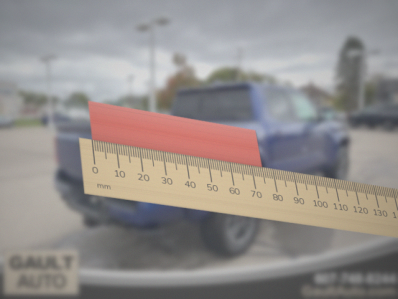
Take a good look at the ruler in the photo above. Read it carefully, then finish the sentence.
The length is 75 mm
